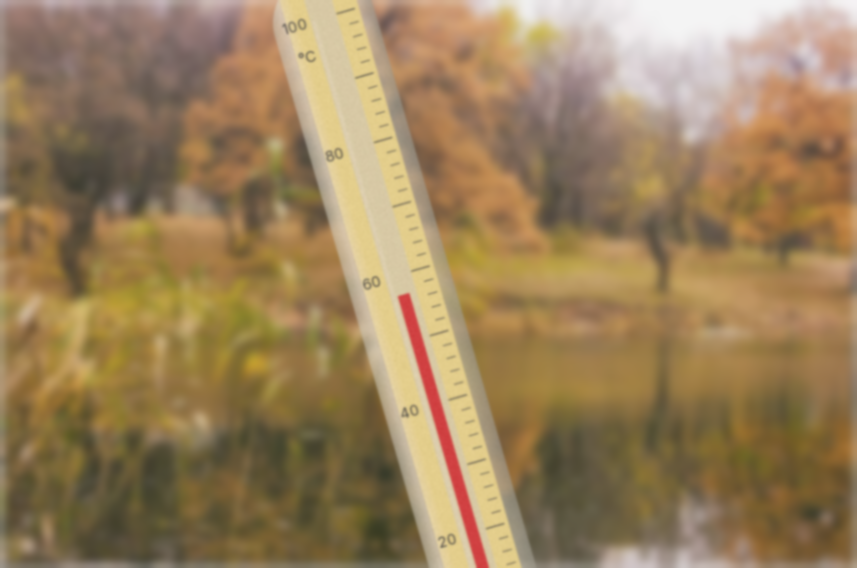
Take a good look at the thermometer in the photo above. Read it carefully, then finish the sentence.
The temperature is 57 °C
